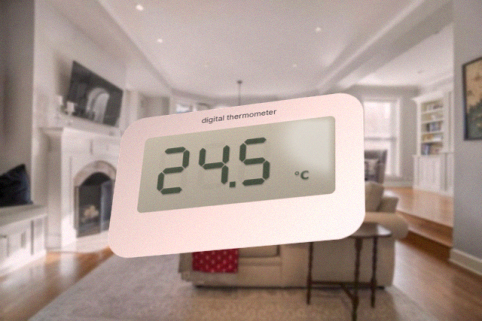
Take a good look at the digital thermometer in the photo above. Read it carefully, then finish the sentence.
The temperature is 24.5 °C
